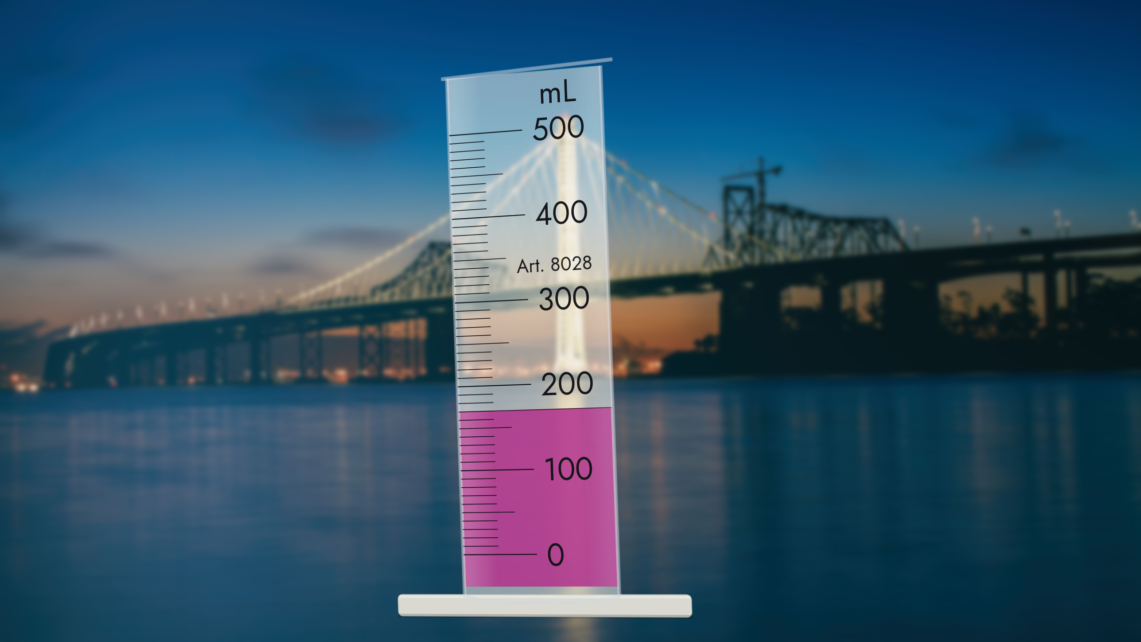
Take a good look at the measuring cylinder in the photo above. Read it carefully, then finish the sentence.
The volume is 170 mL
